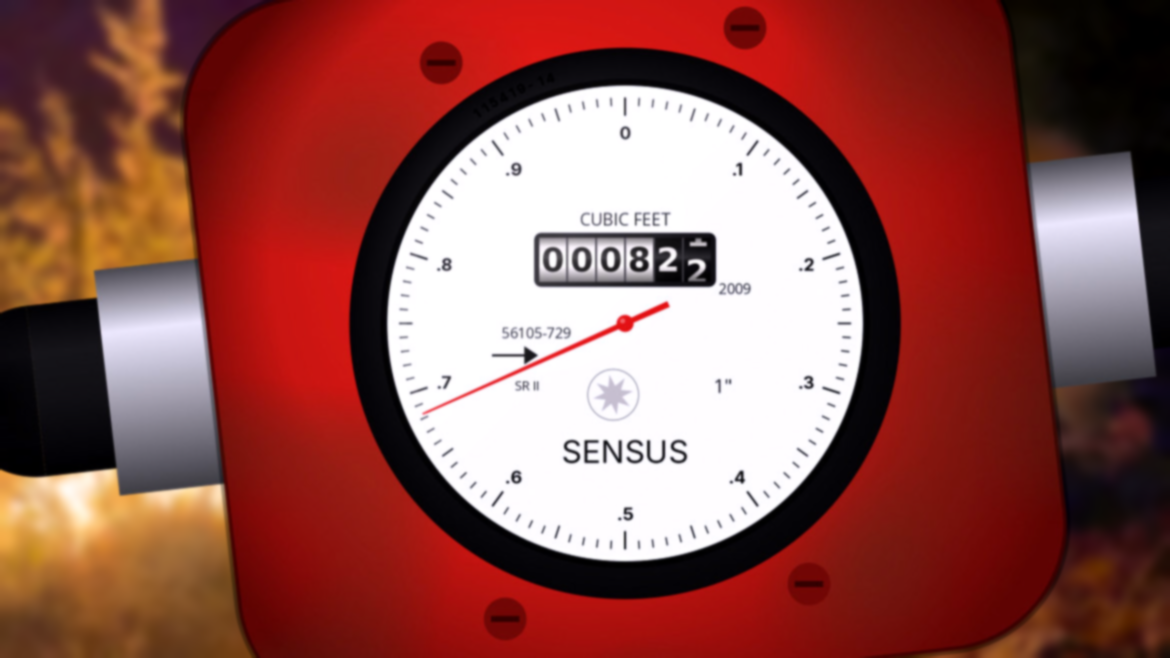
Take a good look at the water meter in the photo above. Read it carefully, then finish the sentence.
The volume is 821.68 ft³
